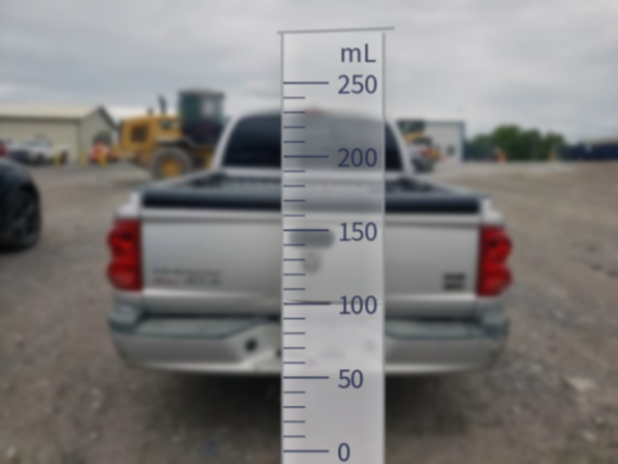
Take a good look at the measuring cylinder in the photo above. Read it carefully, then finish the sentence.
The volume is 100 mL
